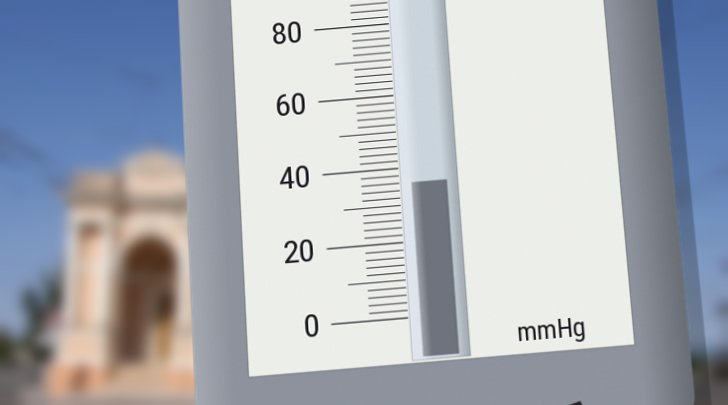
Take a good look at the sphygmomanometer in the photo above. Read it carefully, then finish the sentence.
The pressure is 36 mmHg
